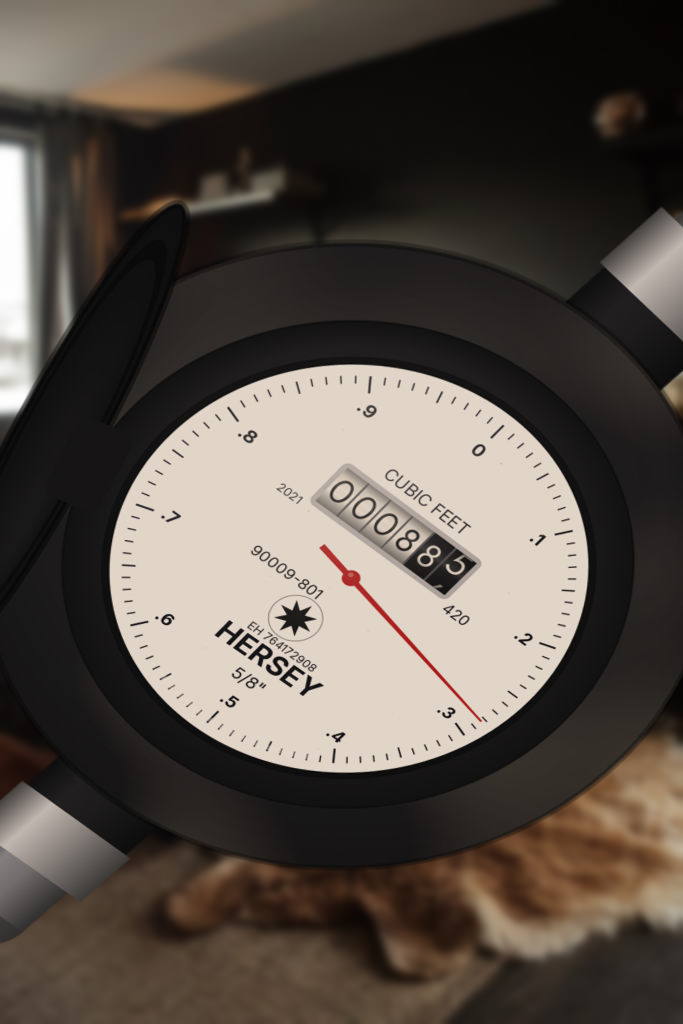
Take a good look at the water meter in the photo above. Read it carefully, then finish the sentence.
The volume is 885.28 ft³
